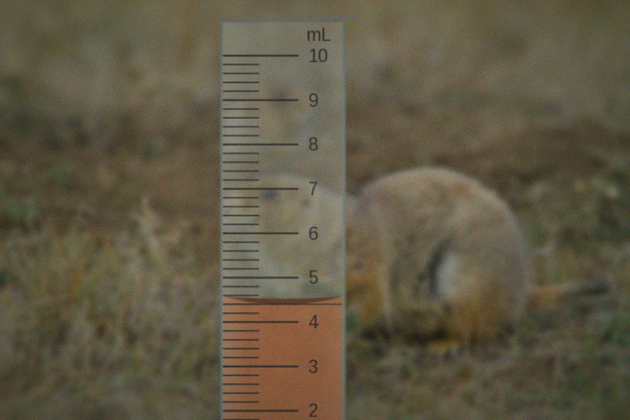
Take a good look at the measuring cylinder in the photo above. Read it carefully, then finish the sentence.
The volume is 4.4 mL
